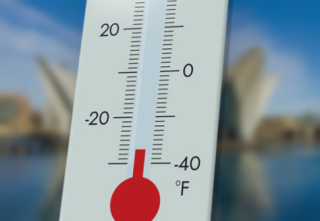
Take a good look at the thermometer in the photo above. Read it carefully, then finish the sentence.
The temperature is -34 °F
